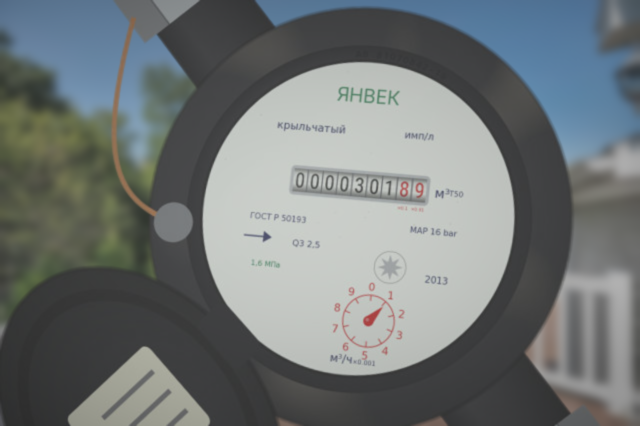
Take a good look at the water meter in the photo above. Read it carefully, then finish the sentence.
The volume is 301.891 m³
